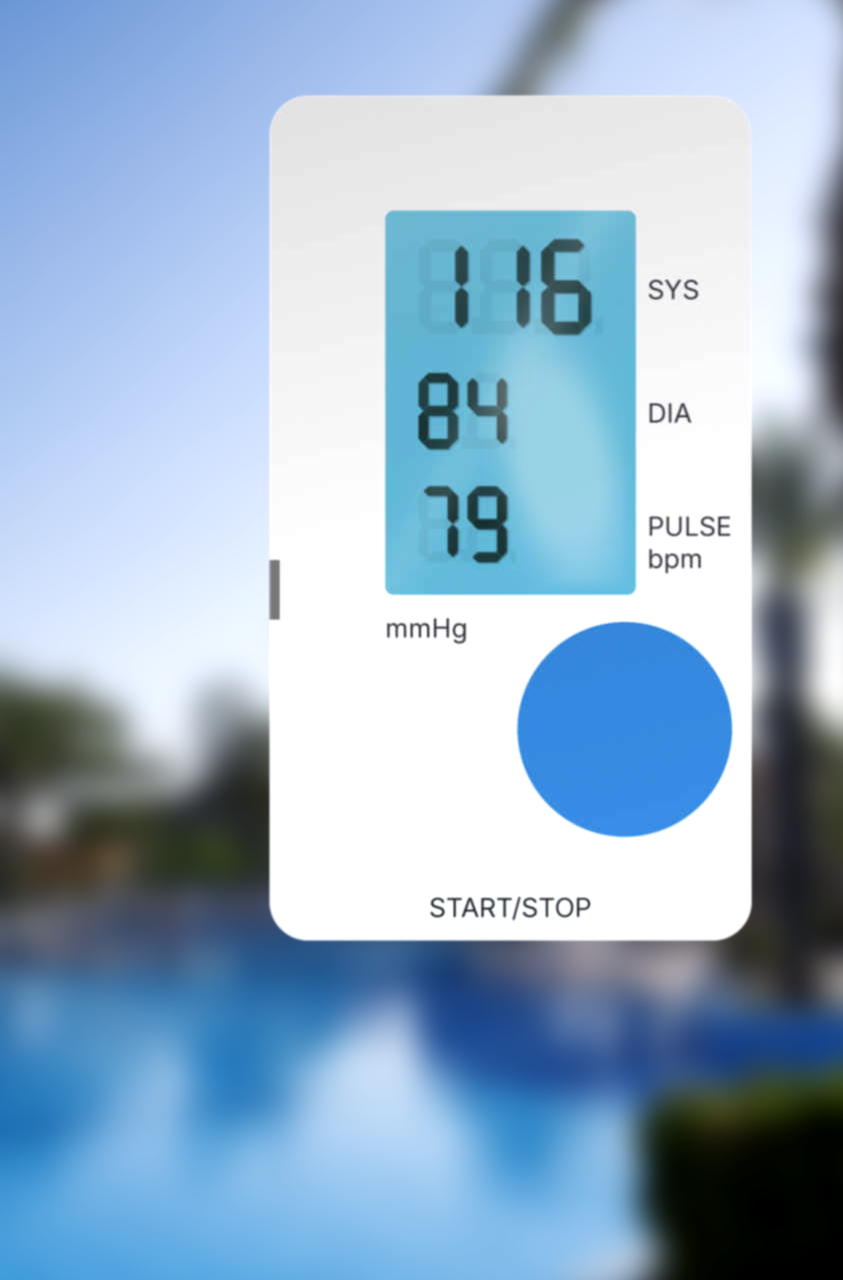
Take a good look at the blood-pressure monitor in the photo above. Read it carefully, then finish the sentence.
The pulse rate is 79 bpm
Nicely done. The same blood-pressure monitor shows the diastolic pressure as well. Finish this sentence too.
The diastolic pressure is 84 mmHg
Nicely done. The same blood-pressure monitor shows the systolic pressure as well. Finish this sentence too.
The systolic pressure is 116 mmHg
